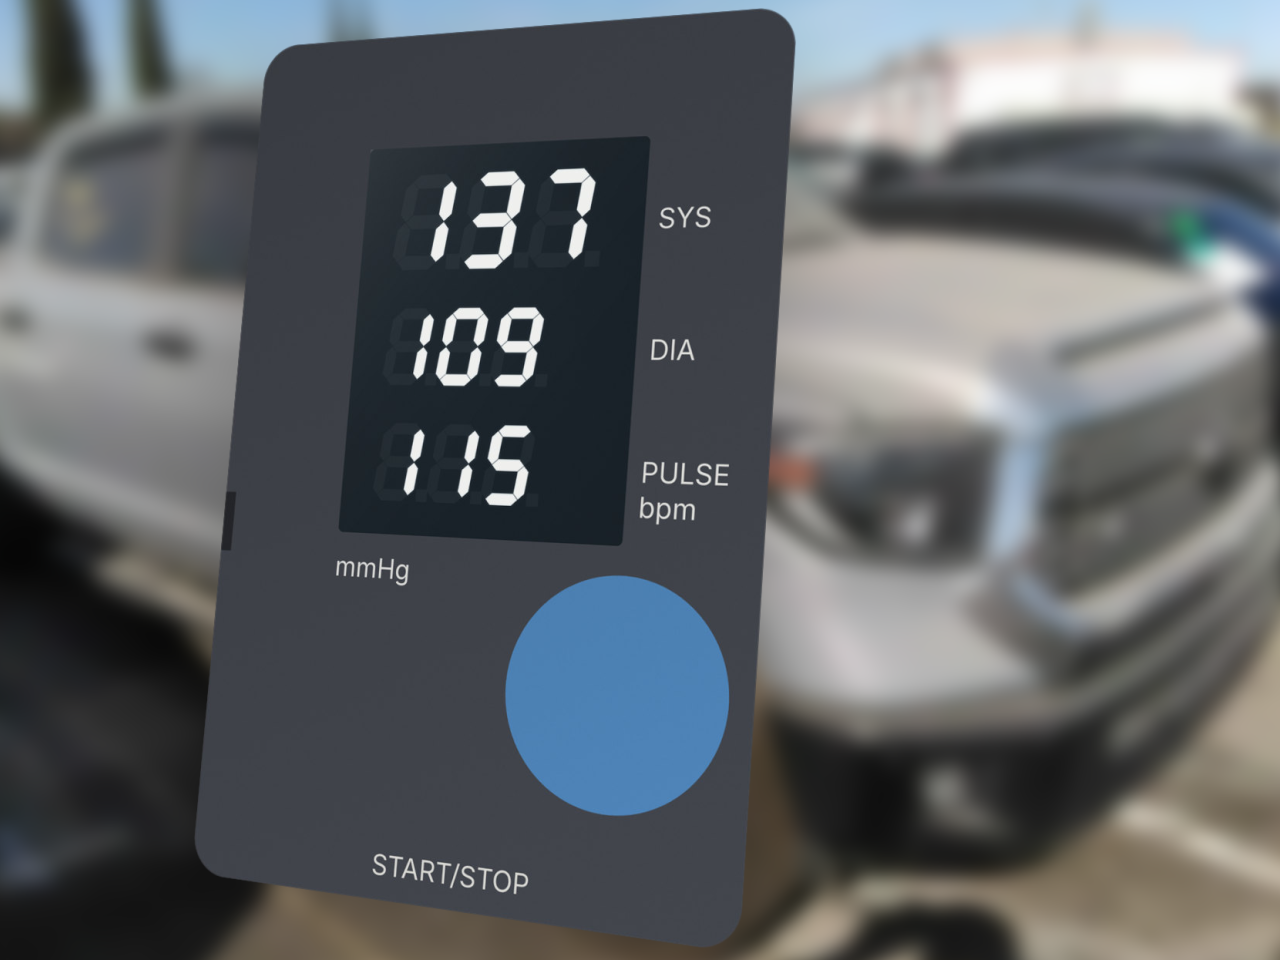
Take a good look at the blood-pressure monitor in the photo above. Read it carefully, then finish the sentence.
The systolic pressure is 137 mmHg
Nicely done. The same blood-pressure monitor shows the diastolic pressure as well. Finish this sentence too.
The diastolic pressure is 109 mmHg
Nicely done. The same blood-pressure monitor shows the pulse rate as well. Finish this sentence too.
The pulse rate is 115 bpm
